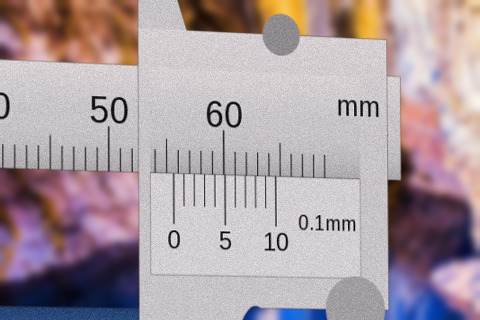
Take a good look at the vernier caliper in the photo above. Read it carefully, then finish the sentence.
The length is 55.6 mm
